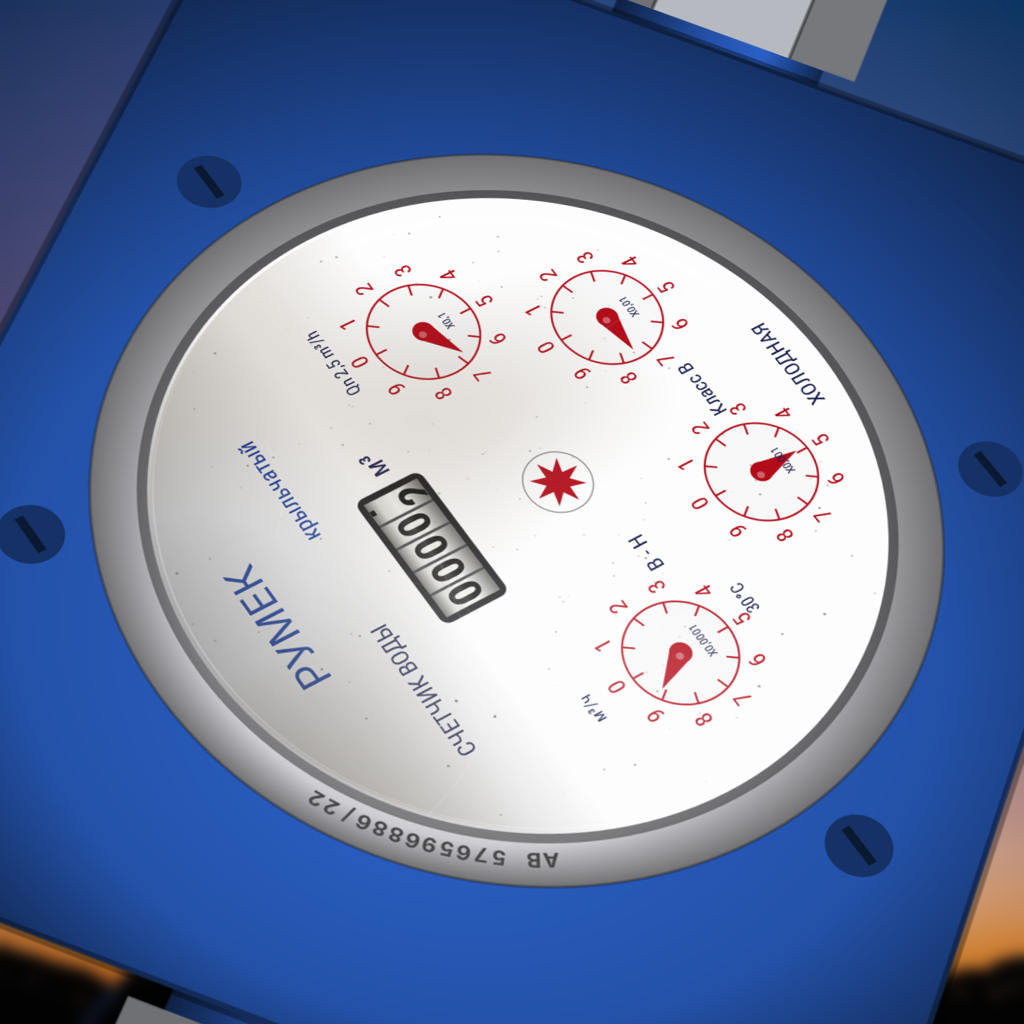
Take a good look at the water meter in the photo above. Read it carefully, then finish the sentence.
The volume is 1.6749 m³
